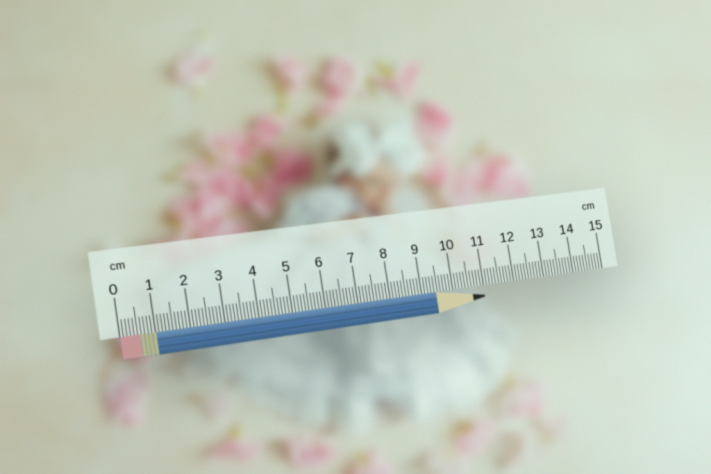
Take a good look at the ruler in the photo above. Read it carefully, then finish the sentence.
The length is 11 cm
